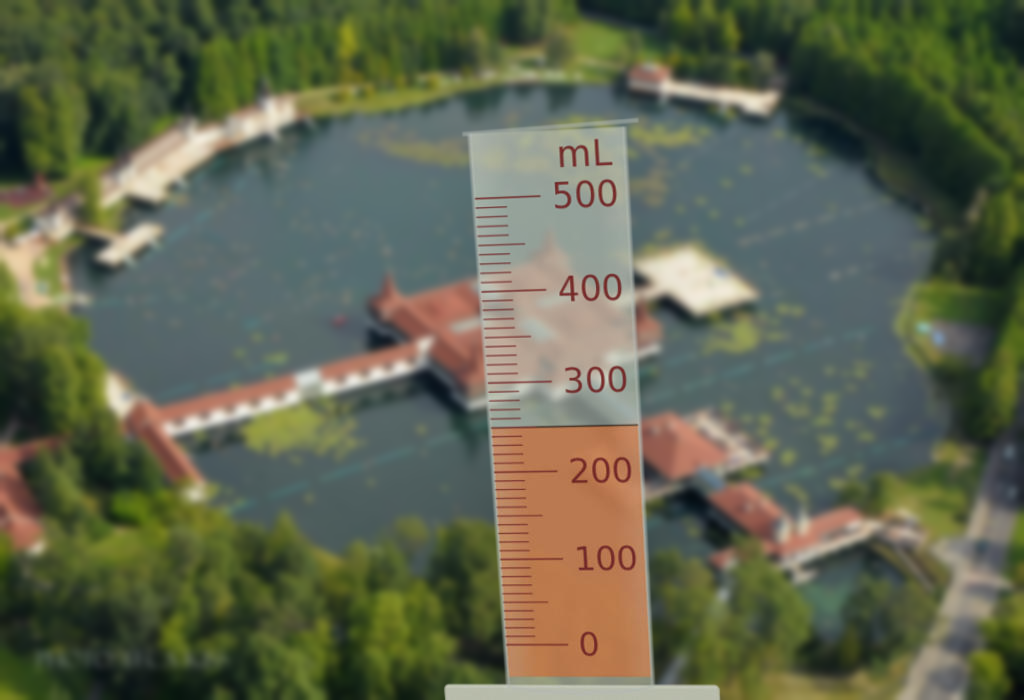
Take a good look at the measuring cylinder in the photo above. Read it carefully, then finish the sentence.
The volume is 250 mL
